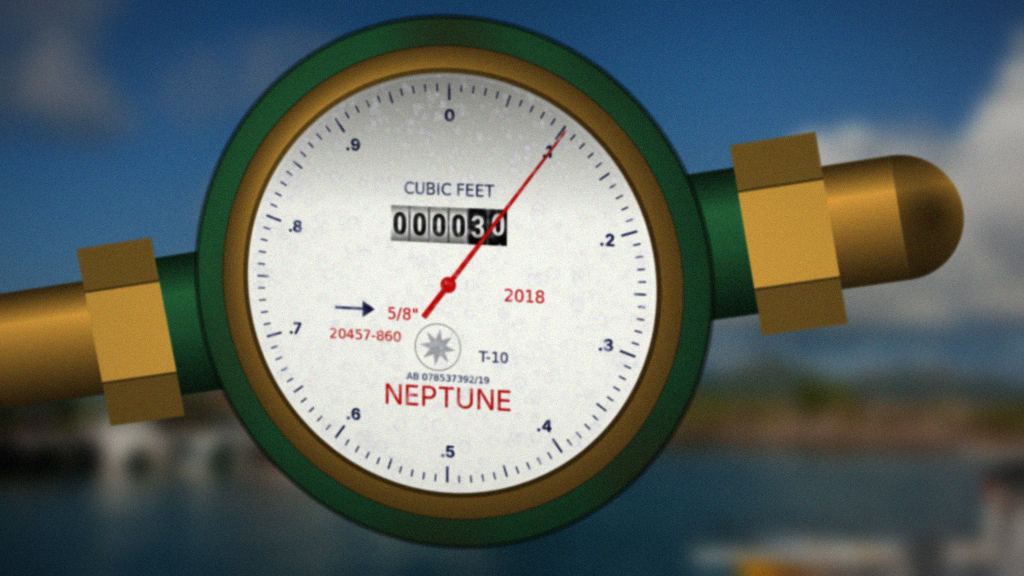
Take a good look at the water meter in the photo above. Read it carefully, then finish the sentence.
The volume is 30.10 ft³
